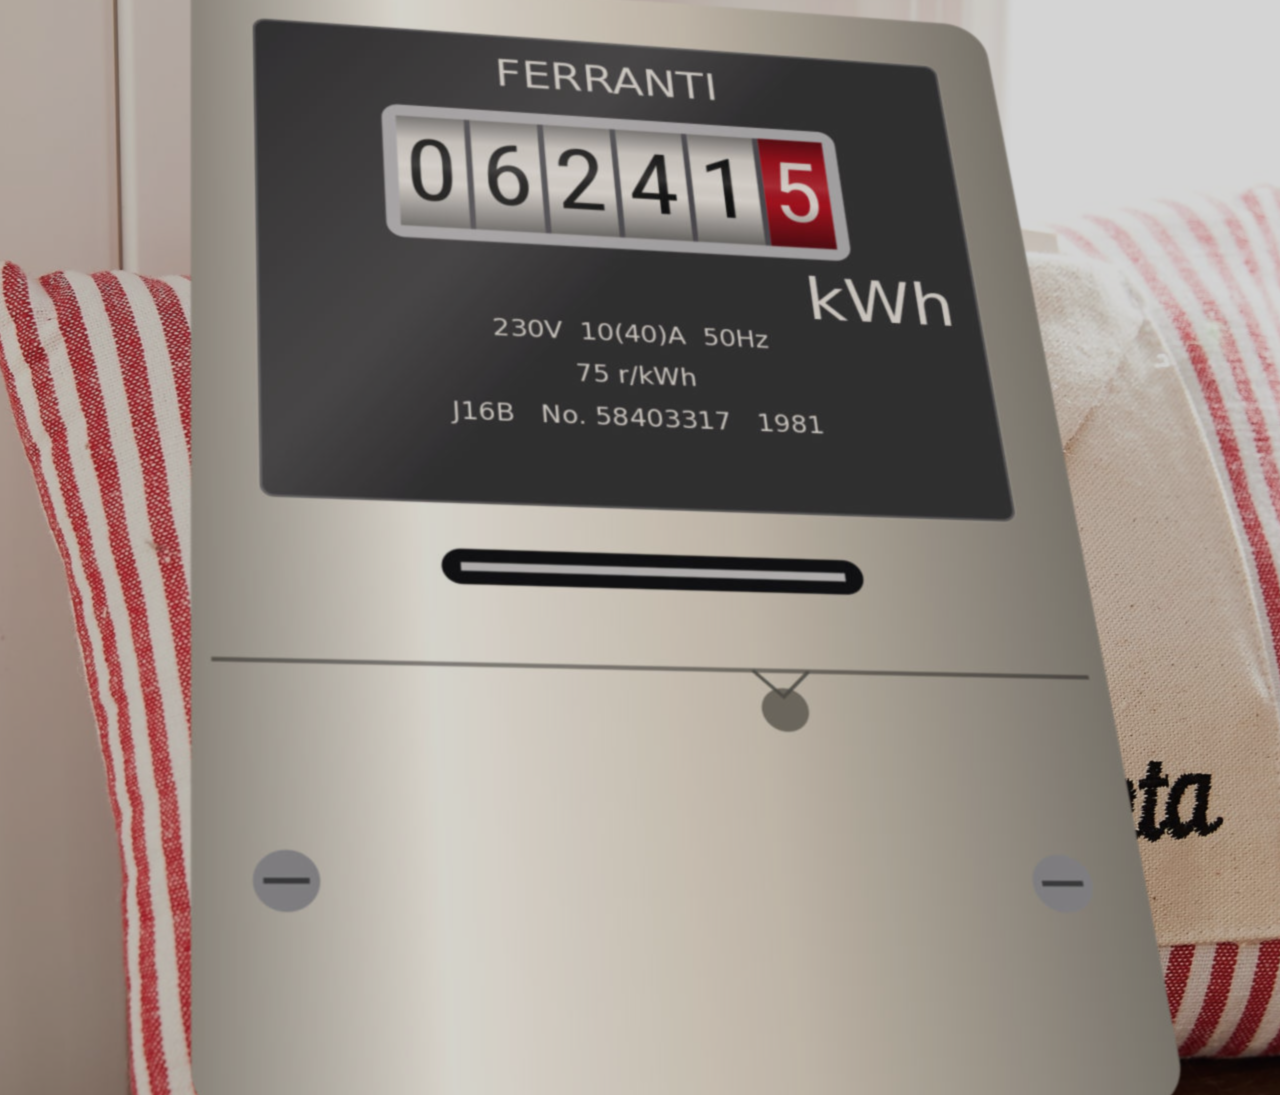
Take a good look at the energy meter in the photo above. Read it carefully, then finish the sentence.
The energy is 6241.5 kWh
